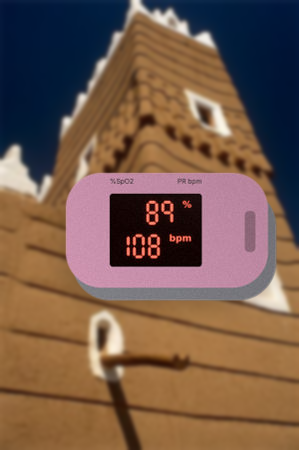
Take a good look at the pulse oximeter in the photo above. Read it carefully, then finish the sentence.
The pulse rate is 108 bpm
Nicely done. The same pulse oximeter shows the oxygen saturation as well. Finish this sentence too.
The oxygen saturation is 89 %
